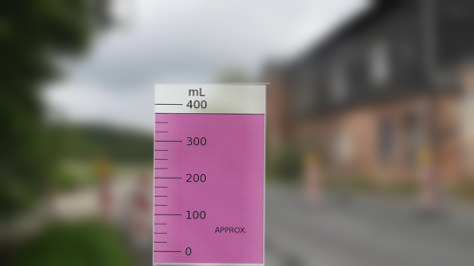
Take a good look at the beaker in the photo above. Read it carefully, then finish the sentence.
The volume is 375 mL
